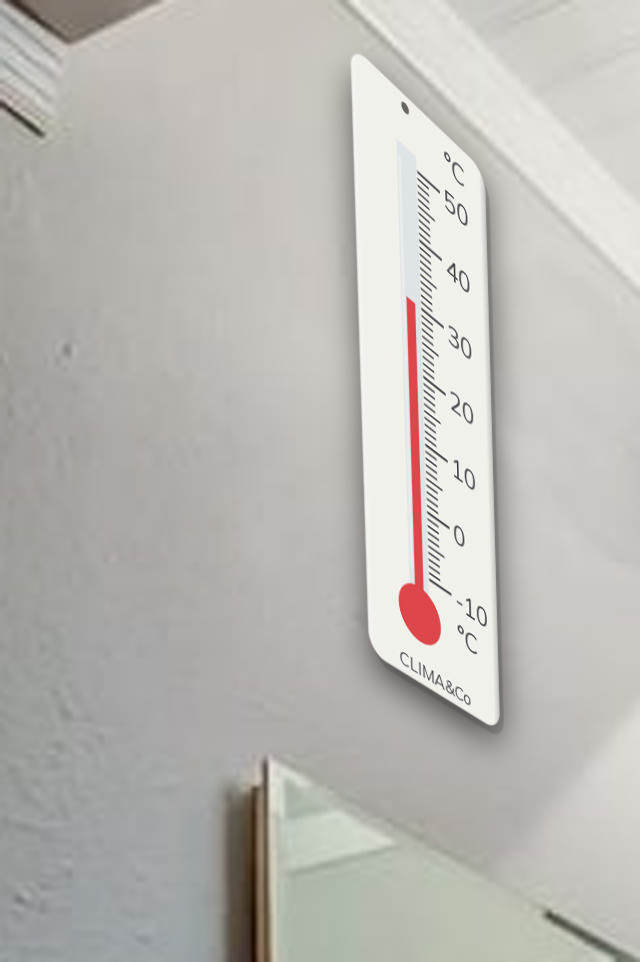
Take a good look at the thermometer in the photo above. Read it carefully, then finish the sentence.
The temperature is 30 °C
